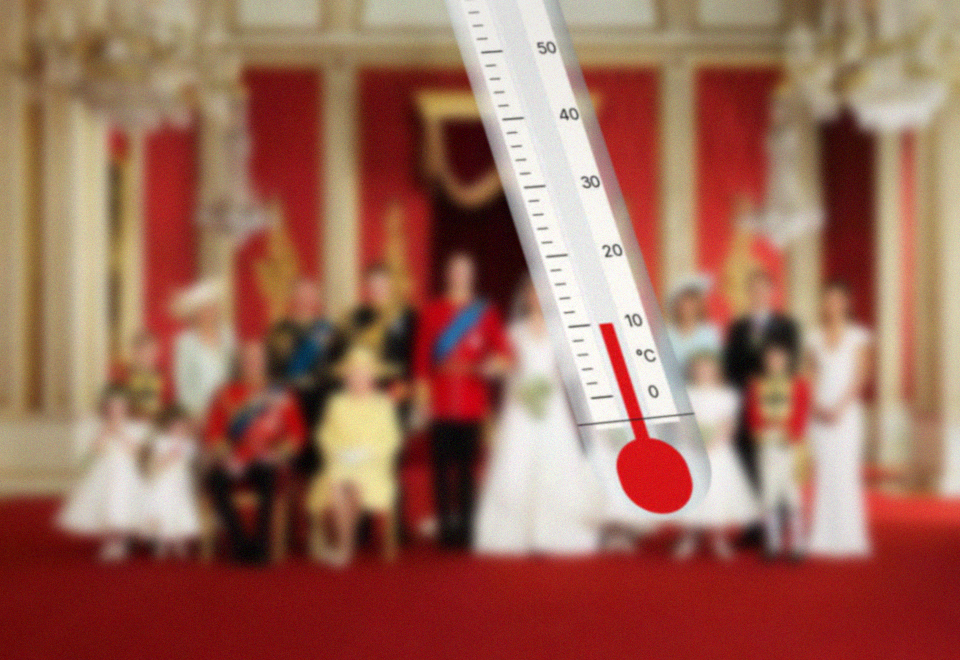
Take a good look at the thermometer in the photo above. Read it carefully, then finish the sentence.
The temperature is 10 °C
